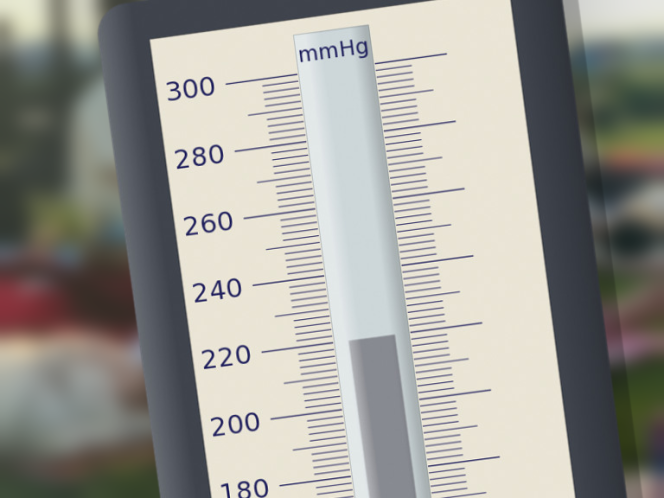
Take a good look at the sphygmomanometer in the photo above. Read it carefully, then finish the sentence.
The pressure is 220 mmHg
